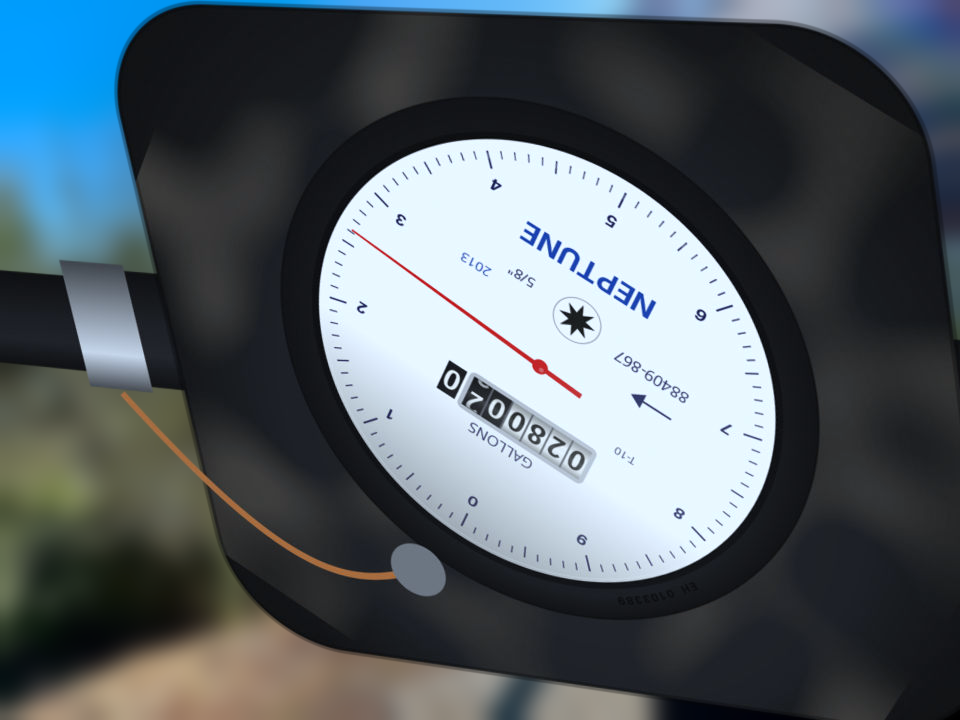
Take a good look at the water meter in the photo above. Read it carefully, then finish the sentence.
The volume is 280022.6 gal
